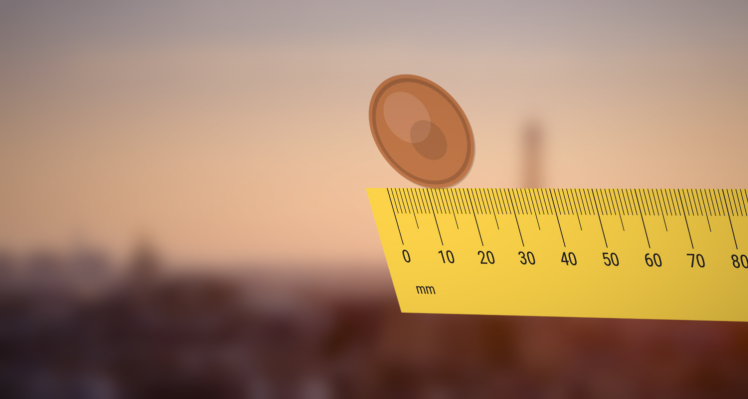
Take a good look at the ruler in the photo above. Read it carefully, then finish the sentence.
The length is 25 mm
